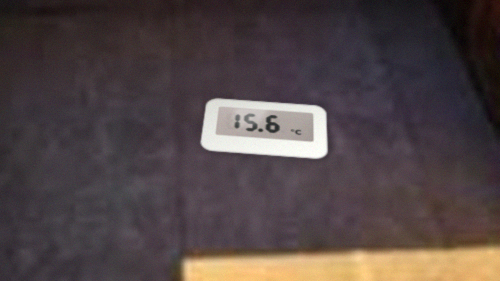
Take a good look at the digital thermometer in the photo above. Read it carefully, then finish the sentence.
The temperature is 15.6 °C
